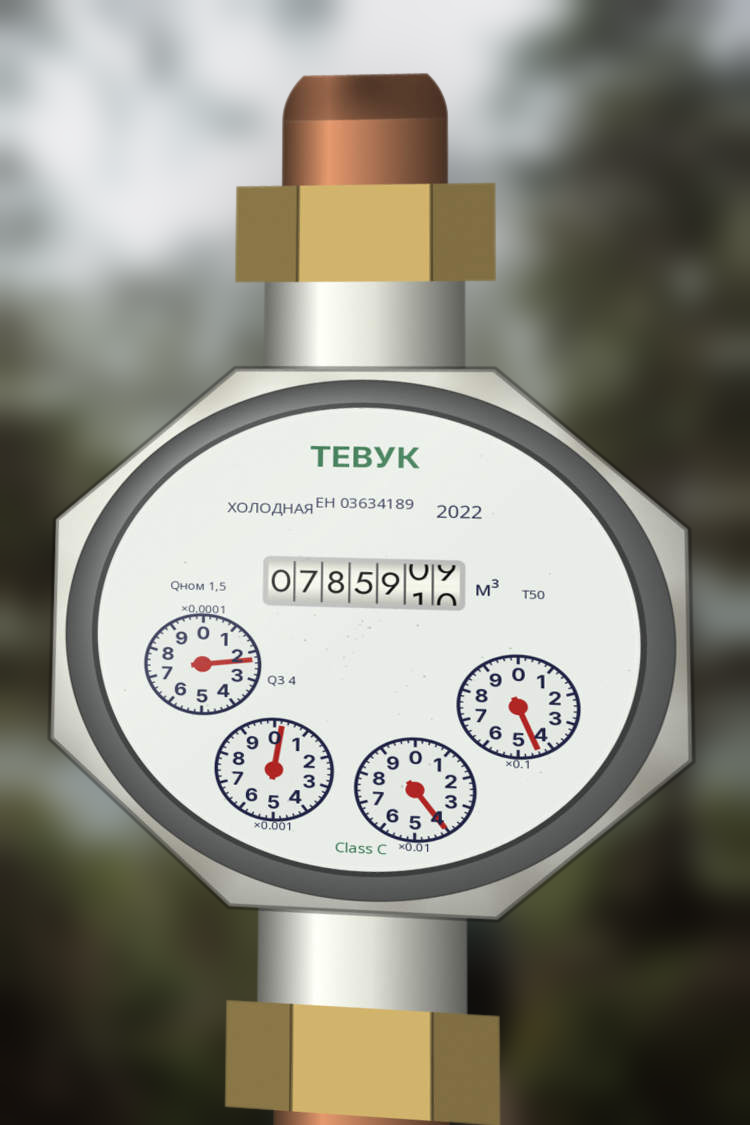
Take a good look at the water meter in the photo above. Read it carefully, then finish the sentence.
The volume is 785909.4402 m³
